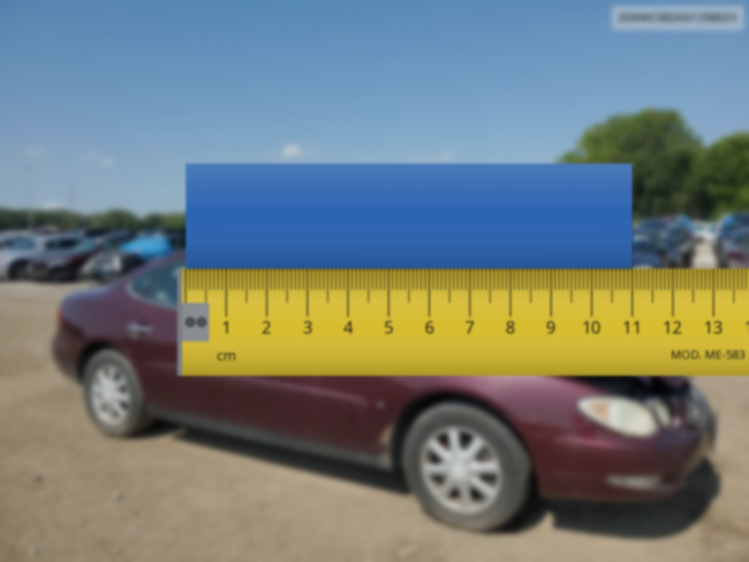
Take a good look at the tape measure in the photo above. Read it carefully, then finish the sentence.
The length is 11 cm
